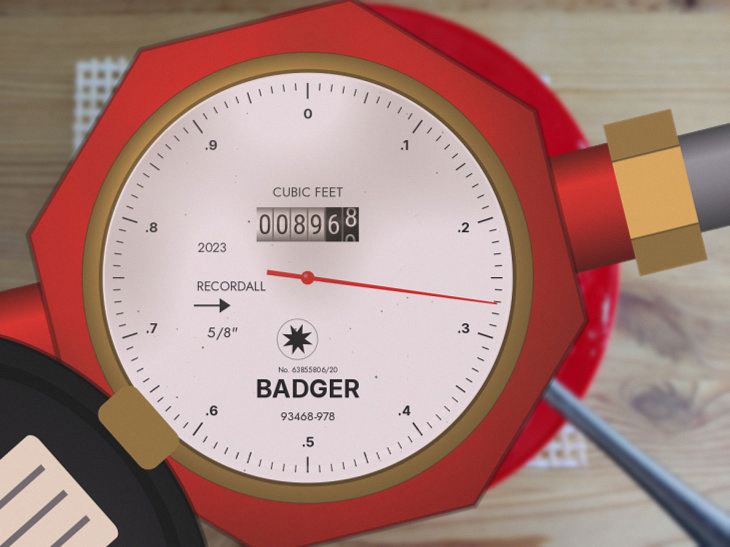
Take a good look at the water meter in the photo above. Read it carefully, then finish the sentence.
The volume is 8968.27 ft³
